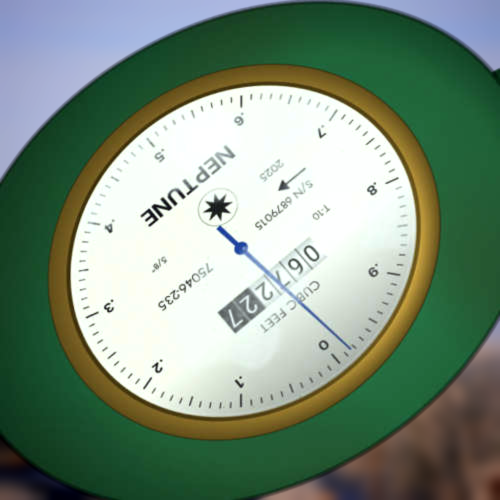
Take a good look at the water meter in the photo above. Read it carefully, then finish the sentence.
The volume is 67226.98 ft³
